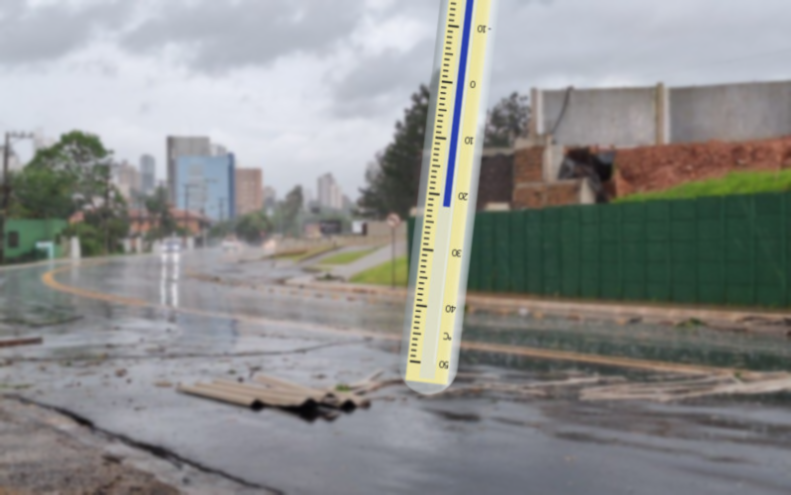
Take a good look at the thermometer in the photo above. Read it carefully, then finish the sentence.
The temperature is 22 °C
